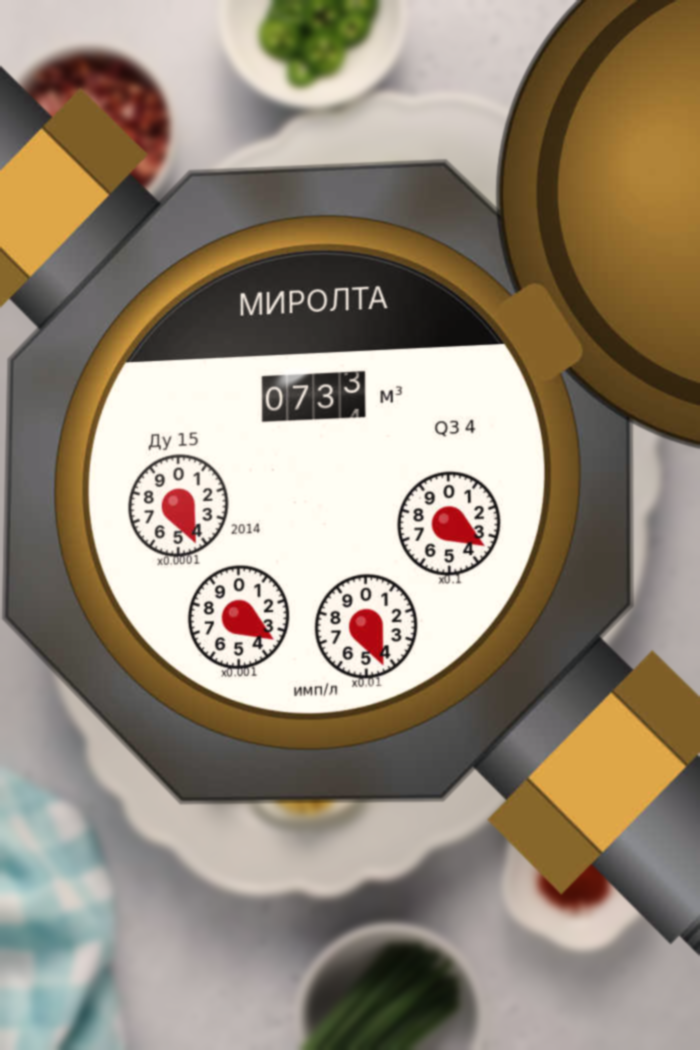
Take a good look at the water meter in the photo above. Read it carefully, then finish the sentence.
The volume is 733.3434 m³
